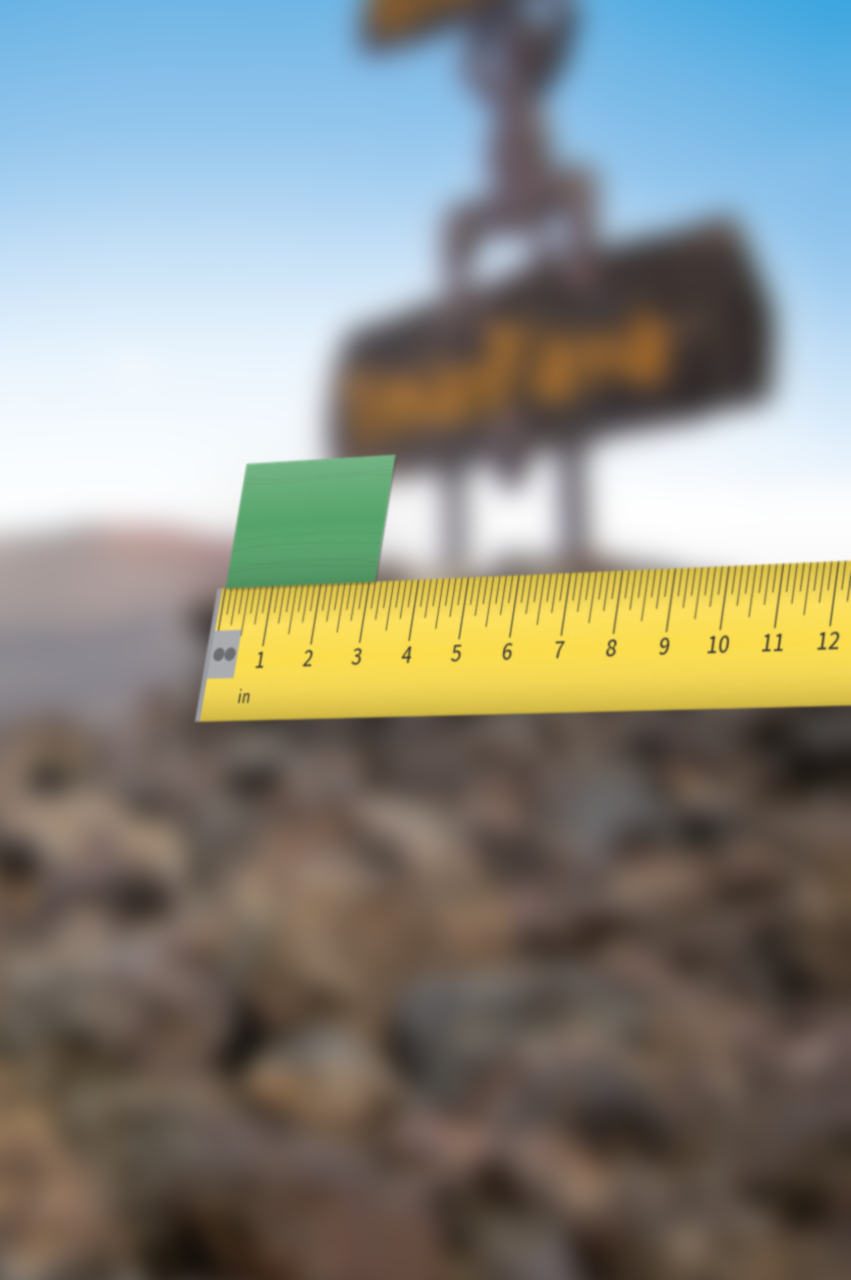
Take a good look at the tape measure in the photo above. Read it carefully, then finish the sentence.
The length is 3.125 in
